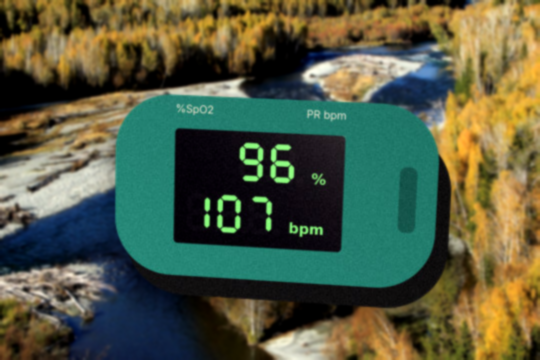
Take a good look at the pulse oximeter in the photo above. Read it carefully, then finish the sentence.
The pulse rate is 107 bpm
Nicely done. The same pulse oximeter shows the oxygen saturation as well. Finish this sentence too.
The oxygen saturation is 96 %
